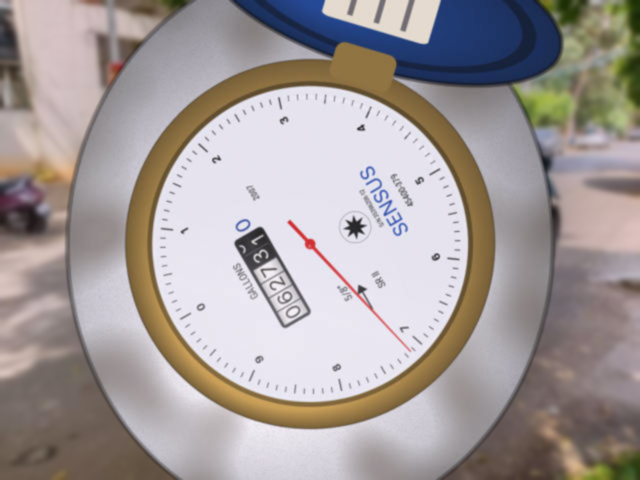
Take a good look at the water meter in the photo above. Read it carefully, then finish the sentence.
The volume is 627307.1 gal
